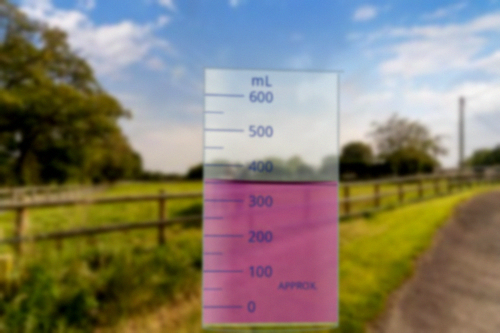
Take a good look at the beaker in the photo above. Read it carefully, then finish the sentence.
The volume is 350 mL
